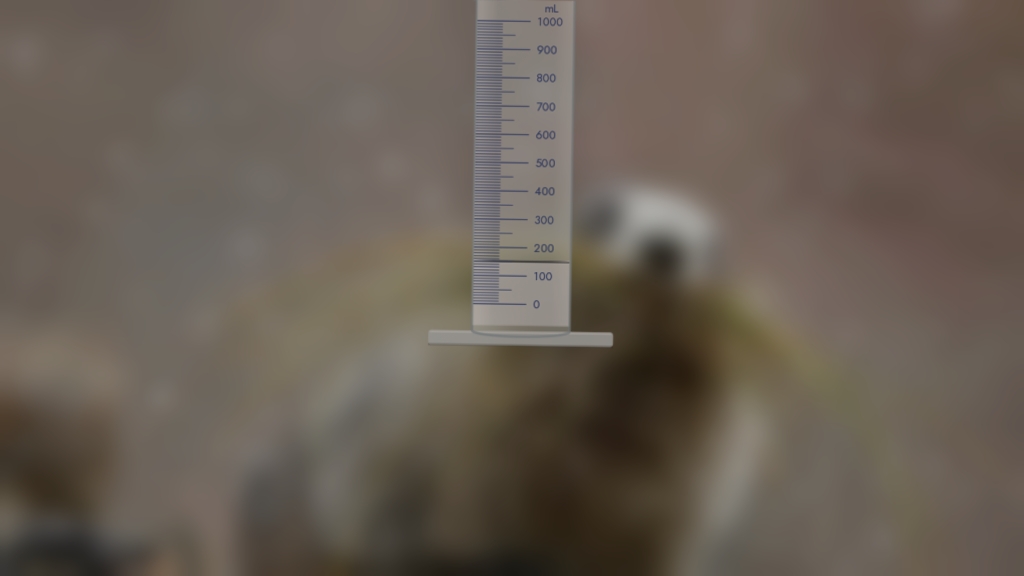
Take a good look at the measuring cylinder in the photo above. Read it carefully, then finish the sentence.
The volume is 150 mL
